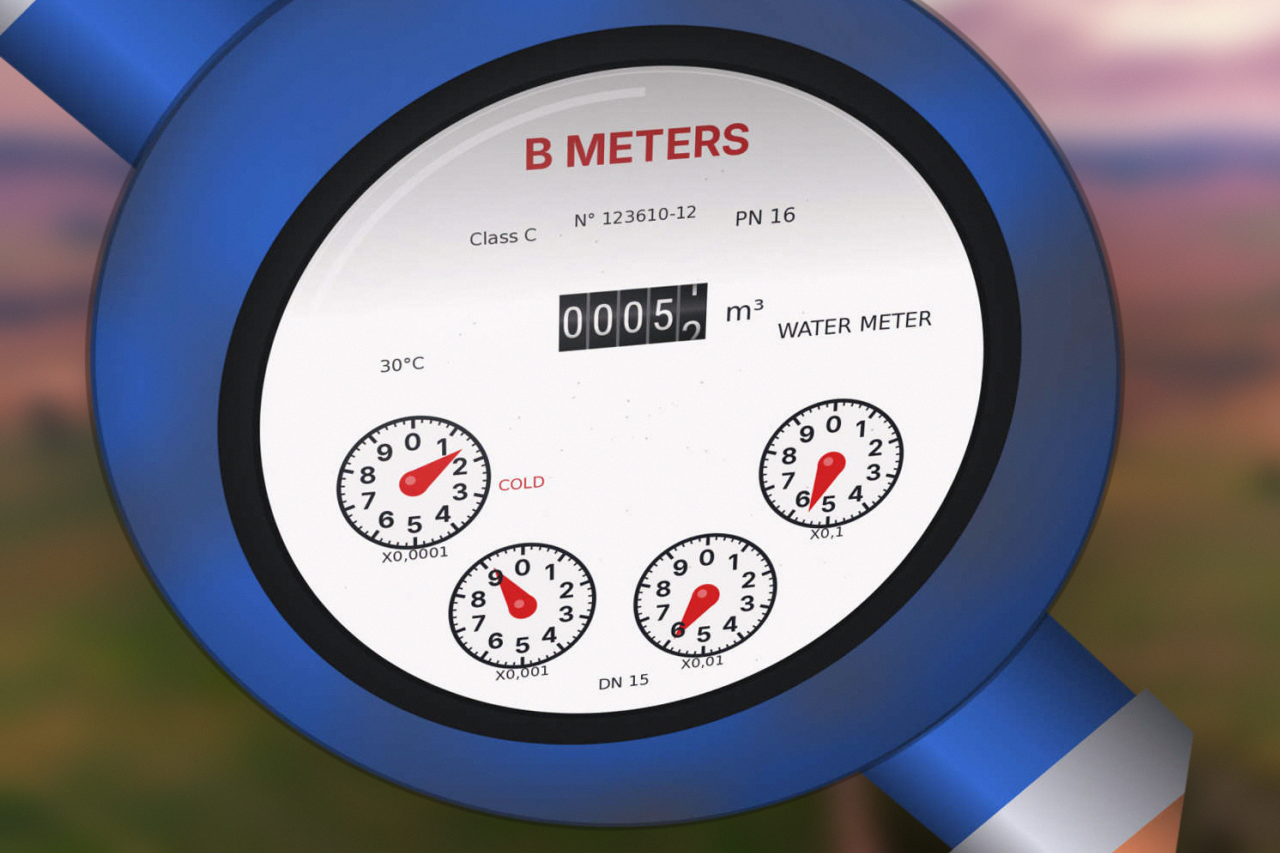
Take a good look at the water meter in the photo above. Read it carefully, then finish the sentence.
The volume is 51.5591 m³
